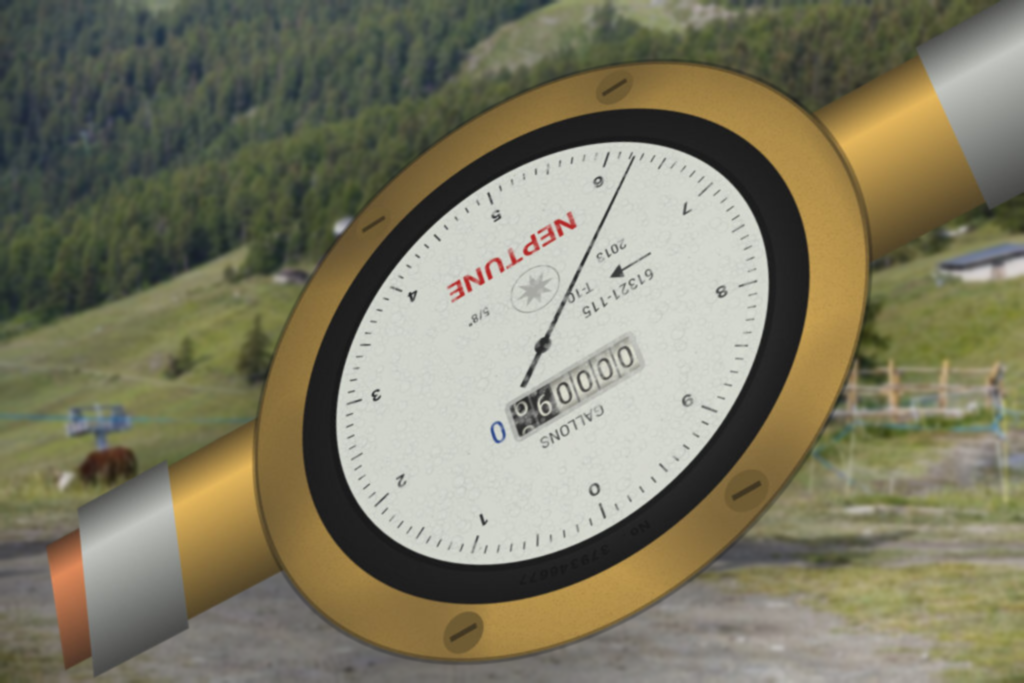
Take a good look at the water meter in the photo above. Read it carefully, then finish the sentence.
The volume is 986.2 gal
